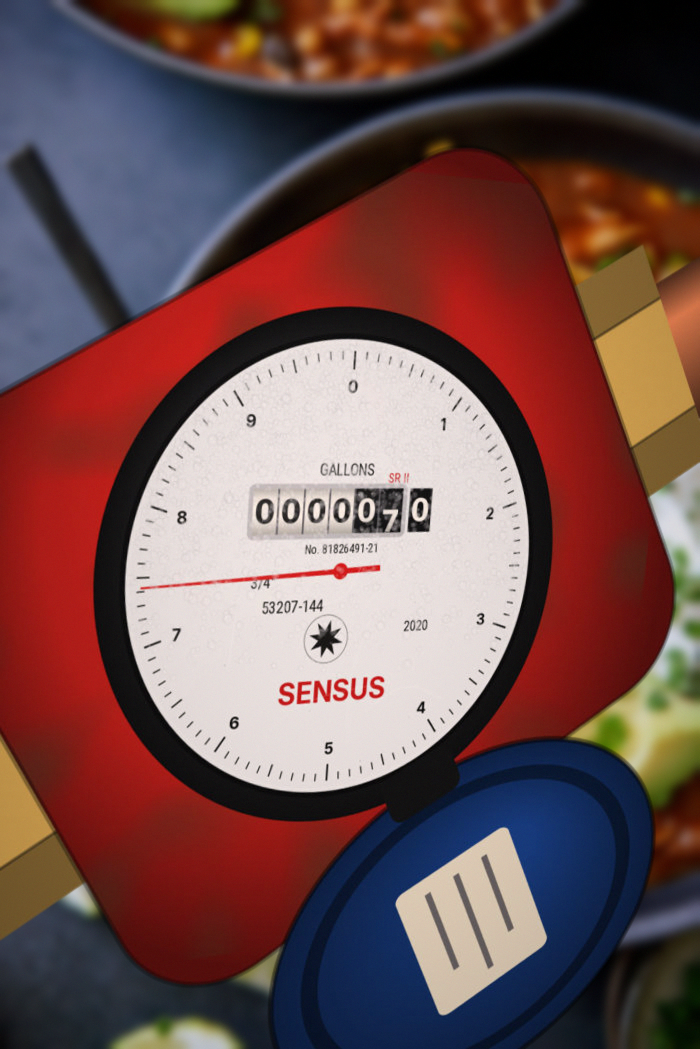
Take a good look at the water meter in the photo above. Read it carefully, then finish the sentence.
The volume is 67.4 gal
